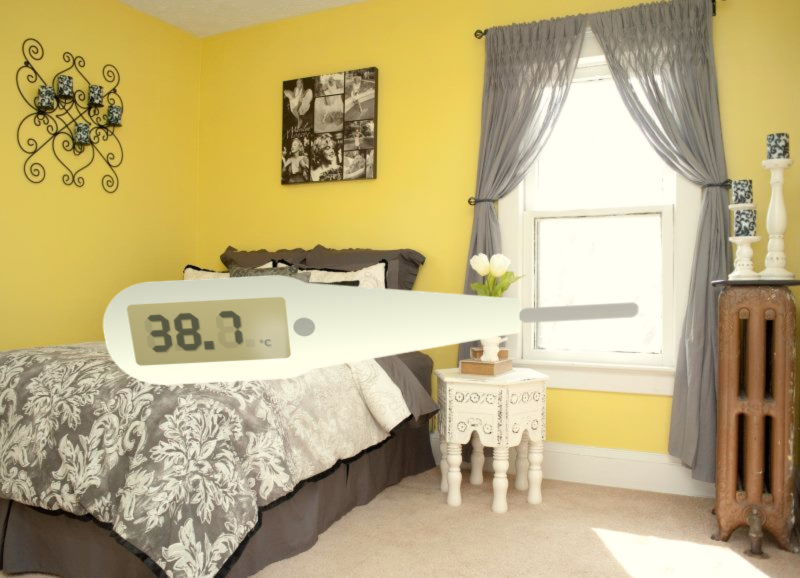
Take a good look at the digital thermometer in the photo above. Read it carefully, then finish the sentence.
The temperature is 38.7 °C
